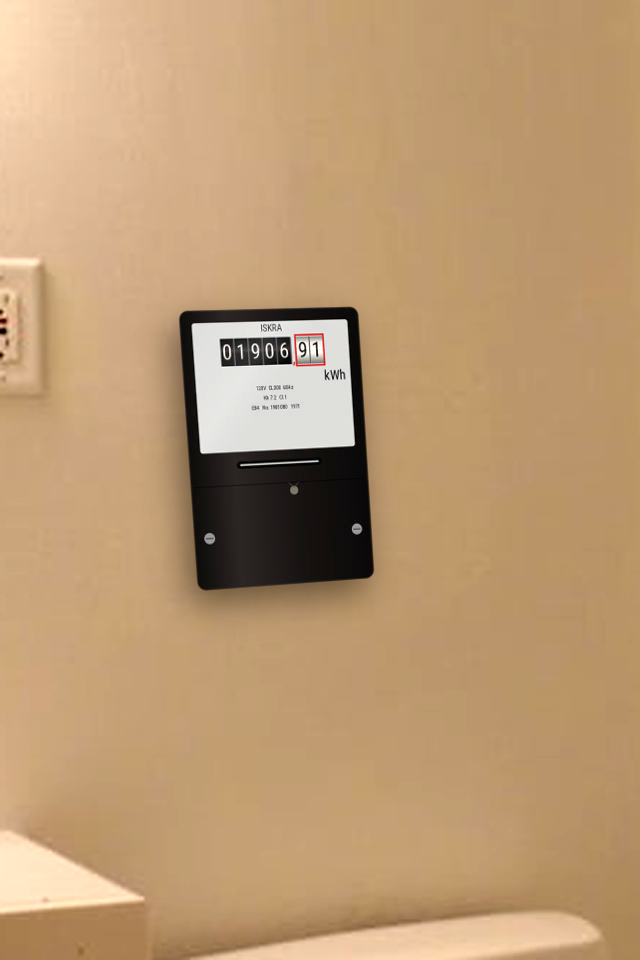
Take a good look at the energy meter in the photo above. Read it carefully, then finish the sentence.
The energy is 1906.91 kWh
